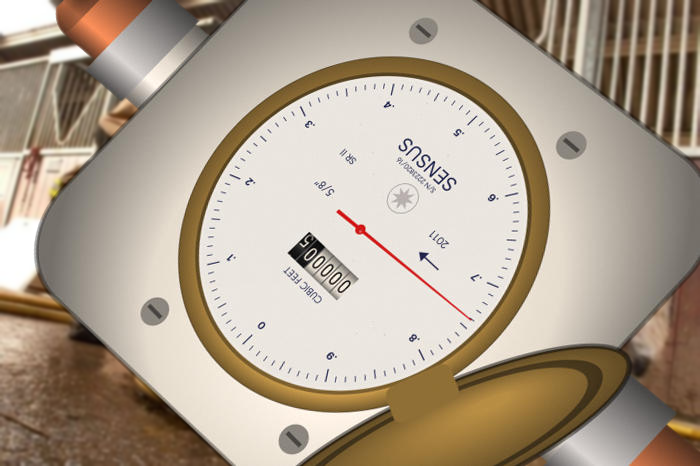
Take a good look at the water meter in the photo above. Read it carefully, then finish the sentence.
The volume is 4.74 ft³
